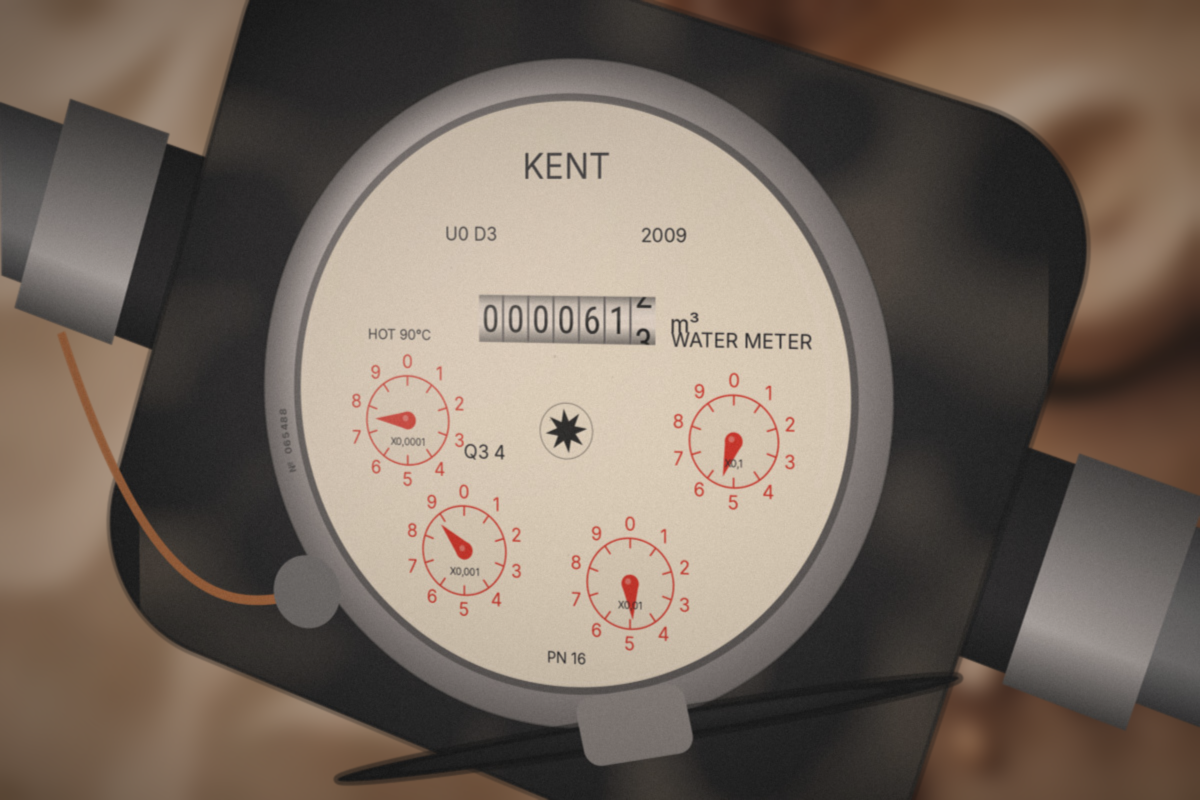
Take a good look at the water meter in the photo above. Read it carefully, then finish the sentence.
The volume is 612.5487 m³
